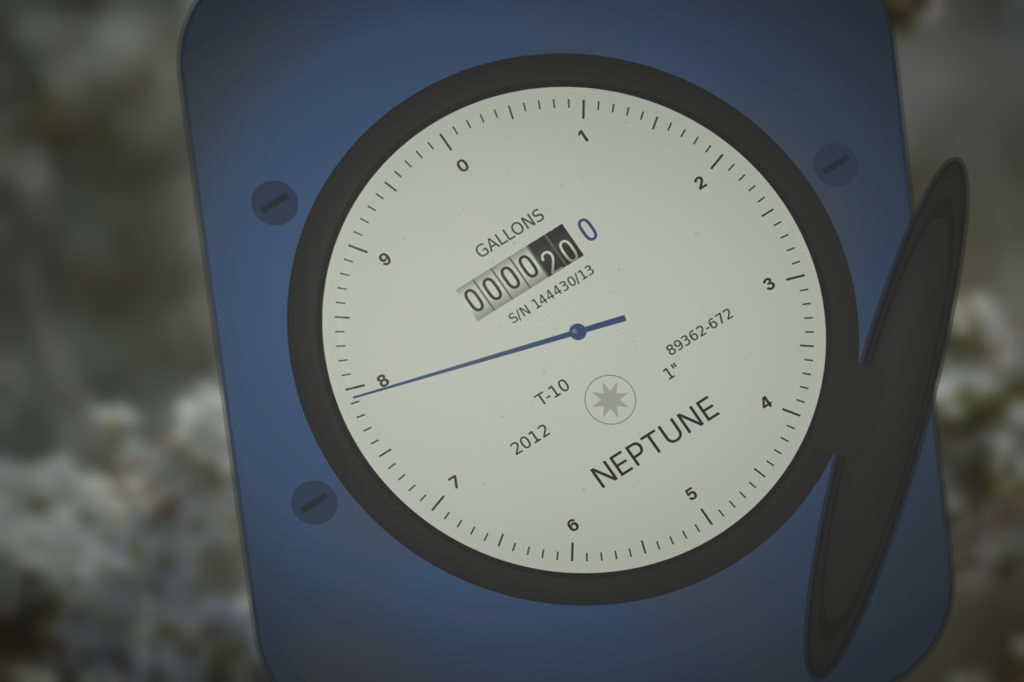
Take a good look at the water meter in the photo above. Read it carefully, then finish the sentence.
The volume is 197.9 gal
